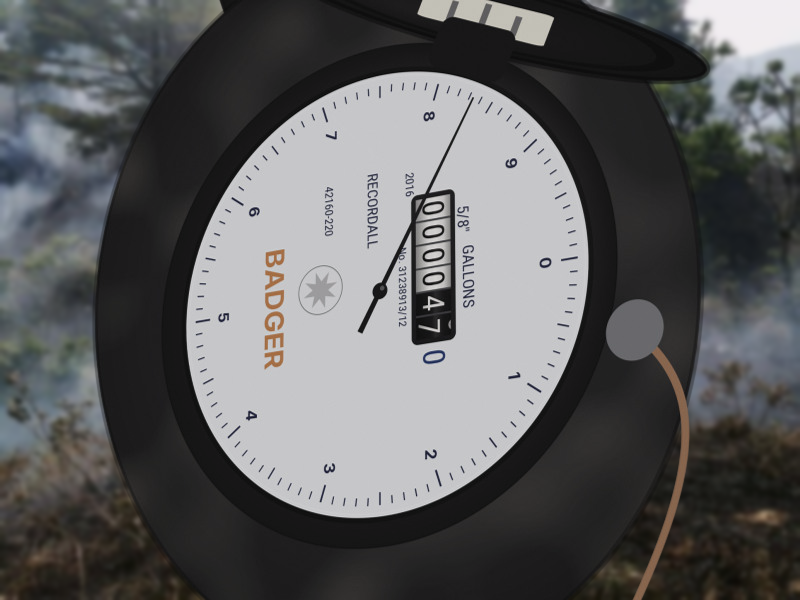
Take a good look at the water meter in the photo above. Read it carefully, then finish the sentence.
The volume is 468.3 gal
